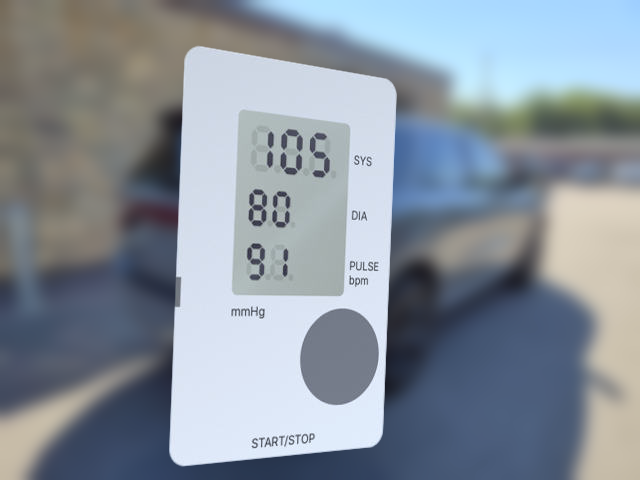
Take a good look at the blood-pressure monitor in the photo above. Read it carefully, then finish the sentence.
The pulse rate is 91 bpm
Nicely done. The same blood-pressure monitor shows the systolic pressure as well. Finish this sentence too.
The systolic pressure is 105 mmHg
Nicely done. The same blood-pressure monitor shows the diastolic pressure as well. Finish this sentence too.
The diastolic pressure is 80 mmHg
